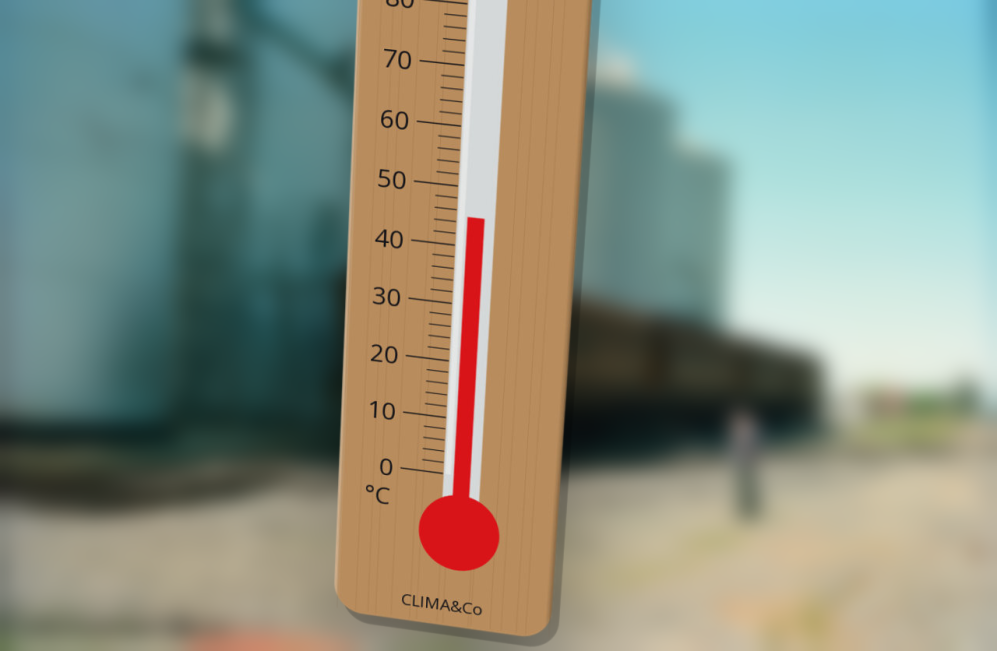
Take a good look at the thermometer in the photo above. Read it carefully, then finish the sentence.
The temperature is 45 °C
